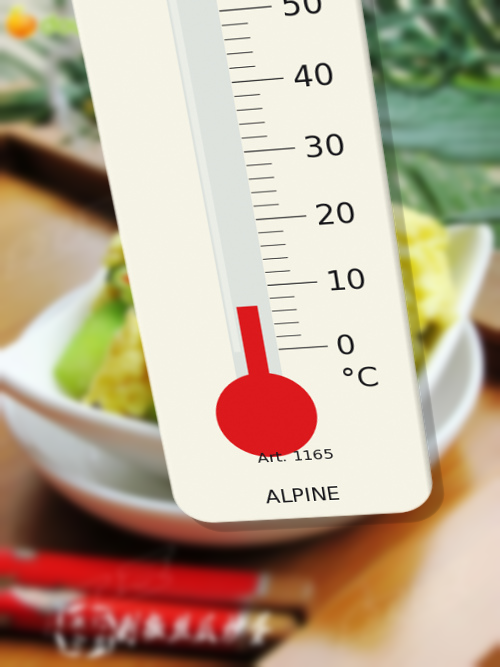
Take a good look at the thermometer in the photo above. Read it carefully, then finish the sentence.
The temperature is 7 °C
